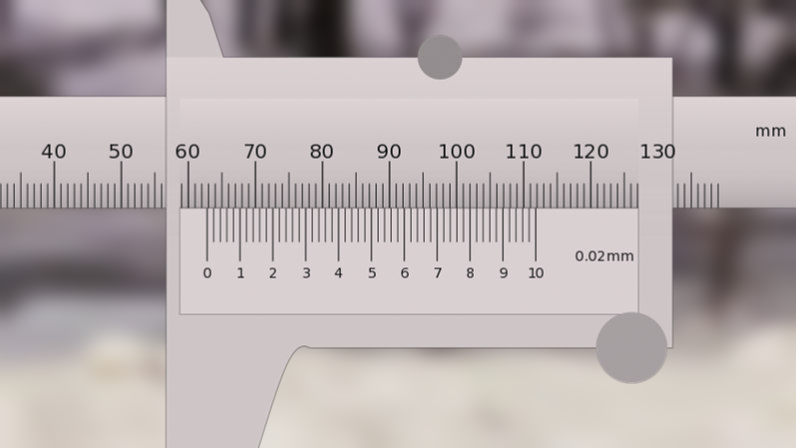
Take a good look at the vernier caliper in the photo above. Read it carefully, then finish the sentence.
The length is 62.8 mm
